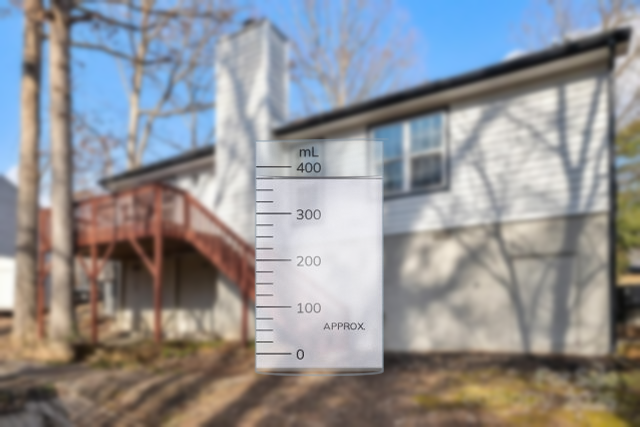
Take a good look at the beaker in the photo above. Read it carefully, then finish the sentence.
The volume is 375 mL
